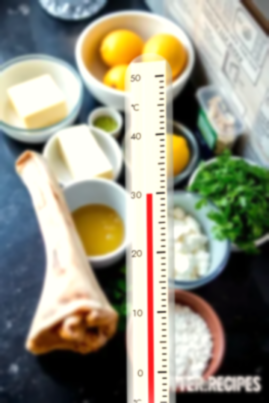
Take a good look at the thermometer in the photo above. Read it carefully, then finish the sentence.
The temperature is 30 °C
